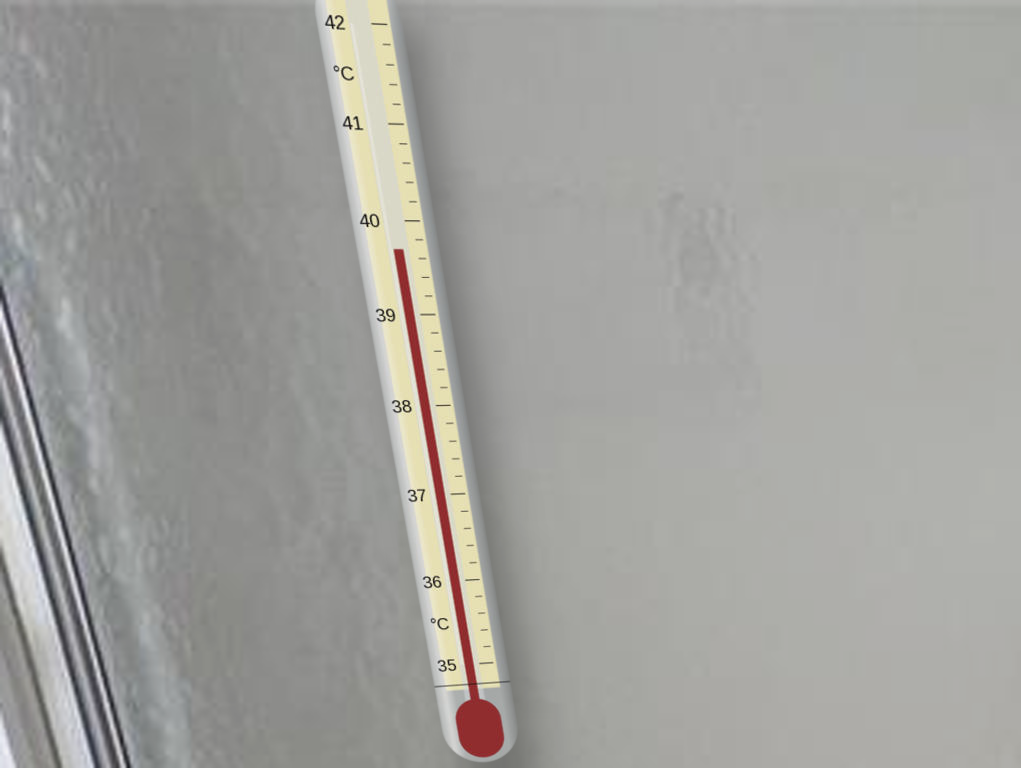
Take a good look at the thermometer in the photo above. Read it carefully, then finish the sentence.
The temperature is 39.7 °C
